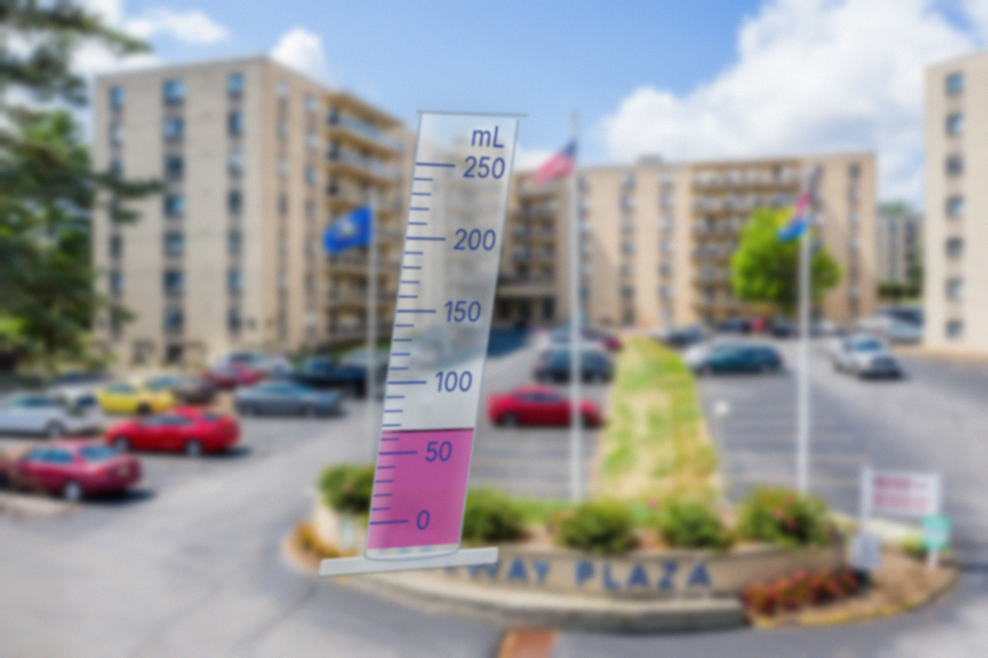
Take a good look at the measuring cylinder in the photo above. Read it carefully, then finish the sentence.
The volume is 65 mL
